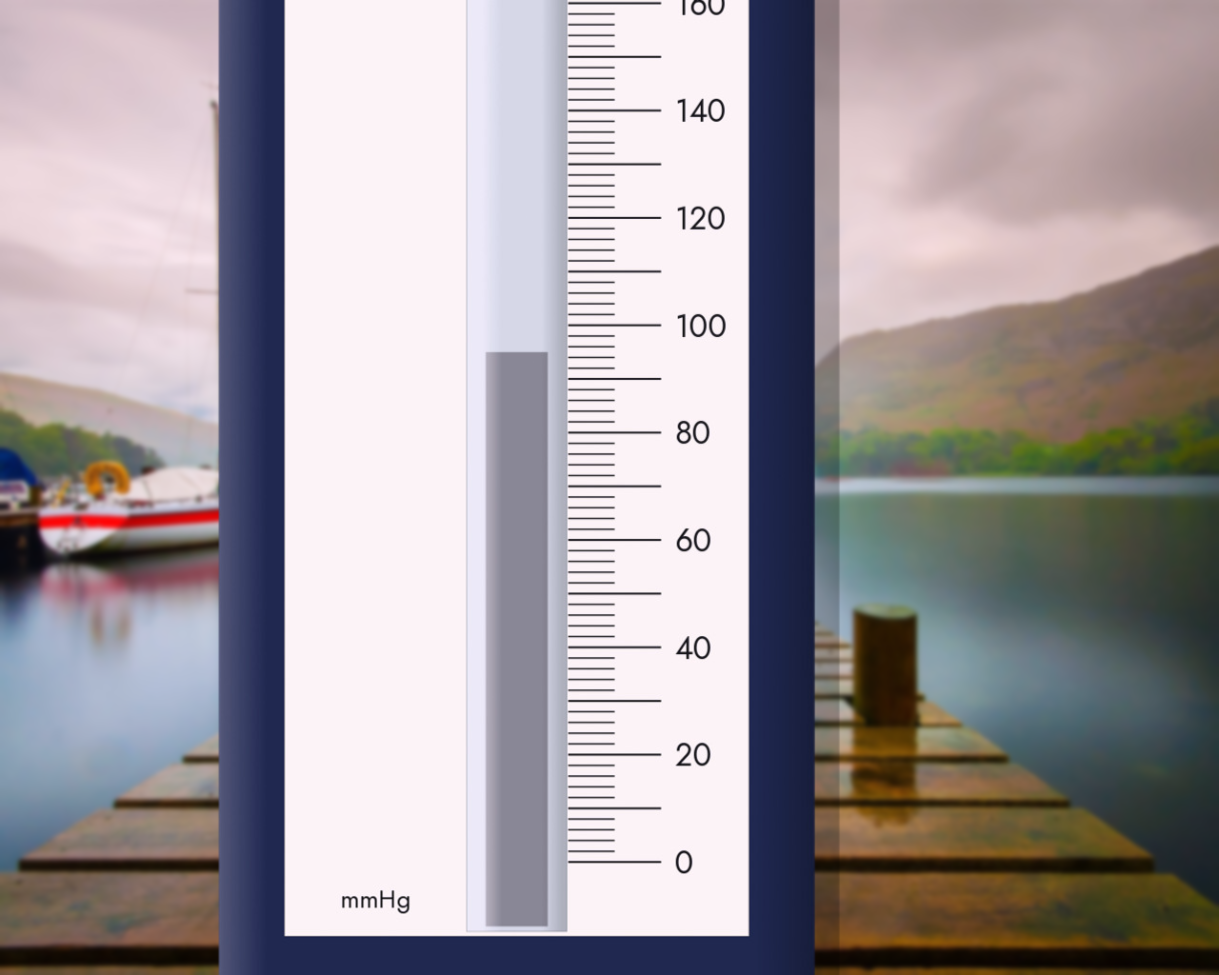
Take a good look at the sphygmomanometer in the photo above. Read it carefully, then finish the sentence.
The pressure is 95 mmHg
